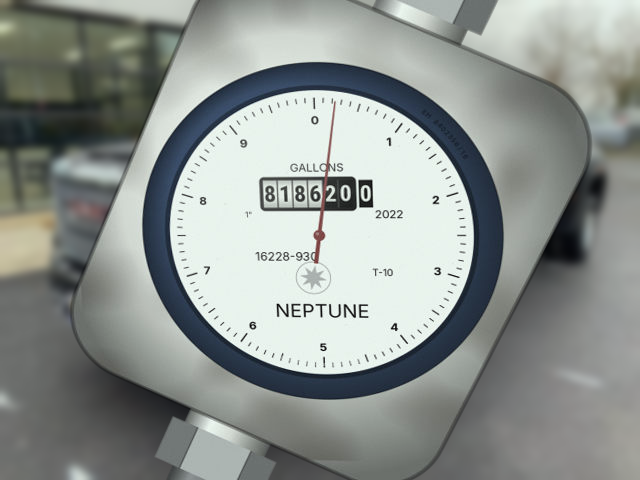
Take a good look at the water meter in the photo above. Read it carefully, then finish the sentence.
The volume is 8186200.2 gal
